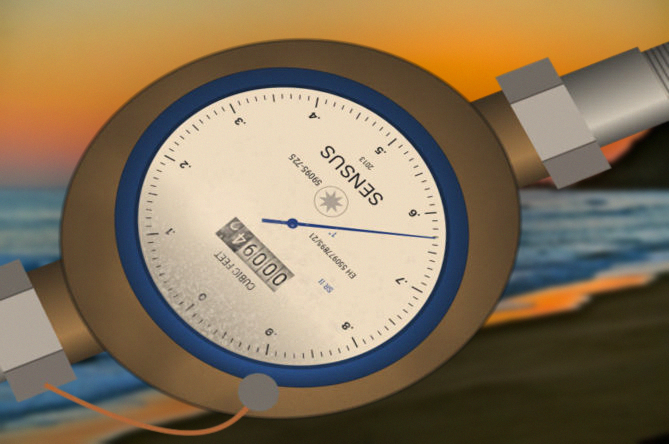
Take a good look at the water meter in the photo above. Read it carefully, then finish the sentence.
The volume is 941.63 ft³
